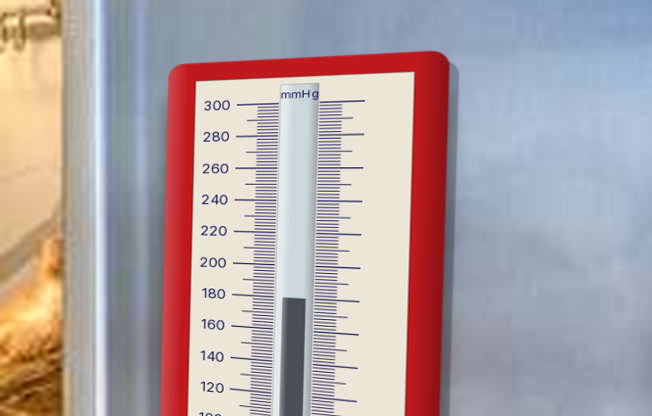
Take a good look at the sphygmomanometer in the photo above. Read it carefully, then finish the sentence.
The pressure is 180 mmHg
